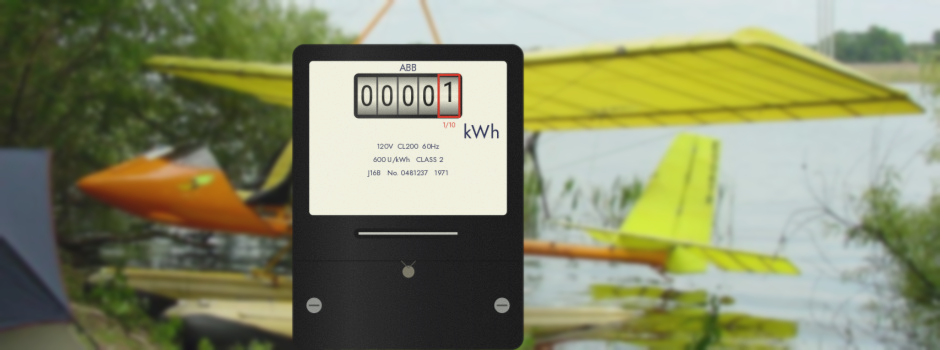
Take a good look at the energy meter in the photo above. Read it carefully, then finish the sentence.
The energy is 0.1 kWh
